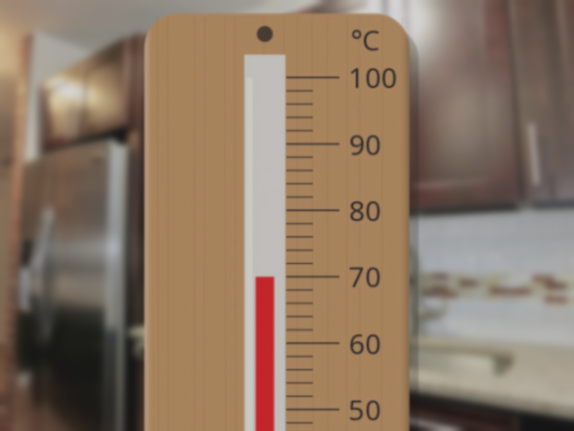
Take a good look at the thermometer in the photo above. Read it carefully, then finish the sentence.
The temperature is 70 °C
